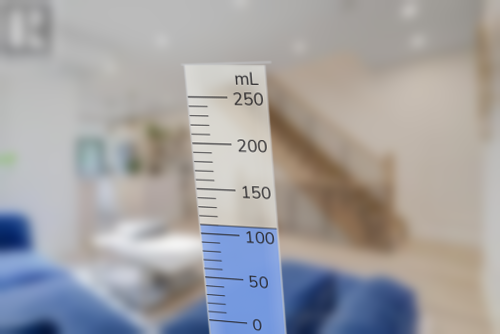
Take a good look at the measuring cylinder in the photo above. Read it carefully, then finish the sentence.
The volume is 110 mL
